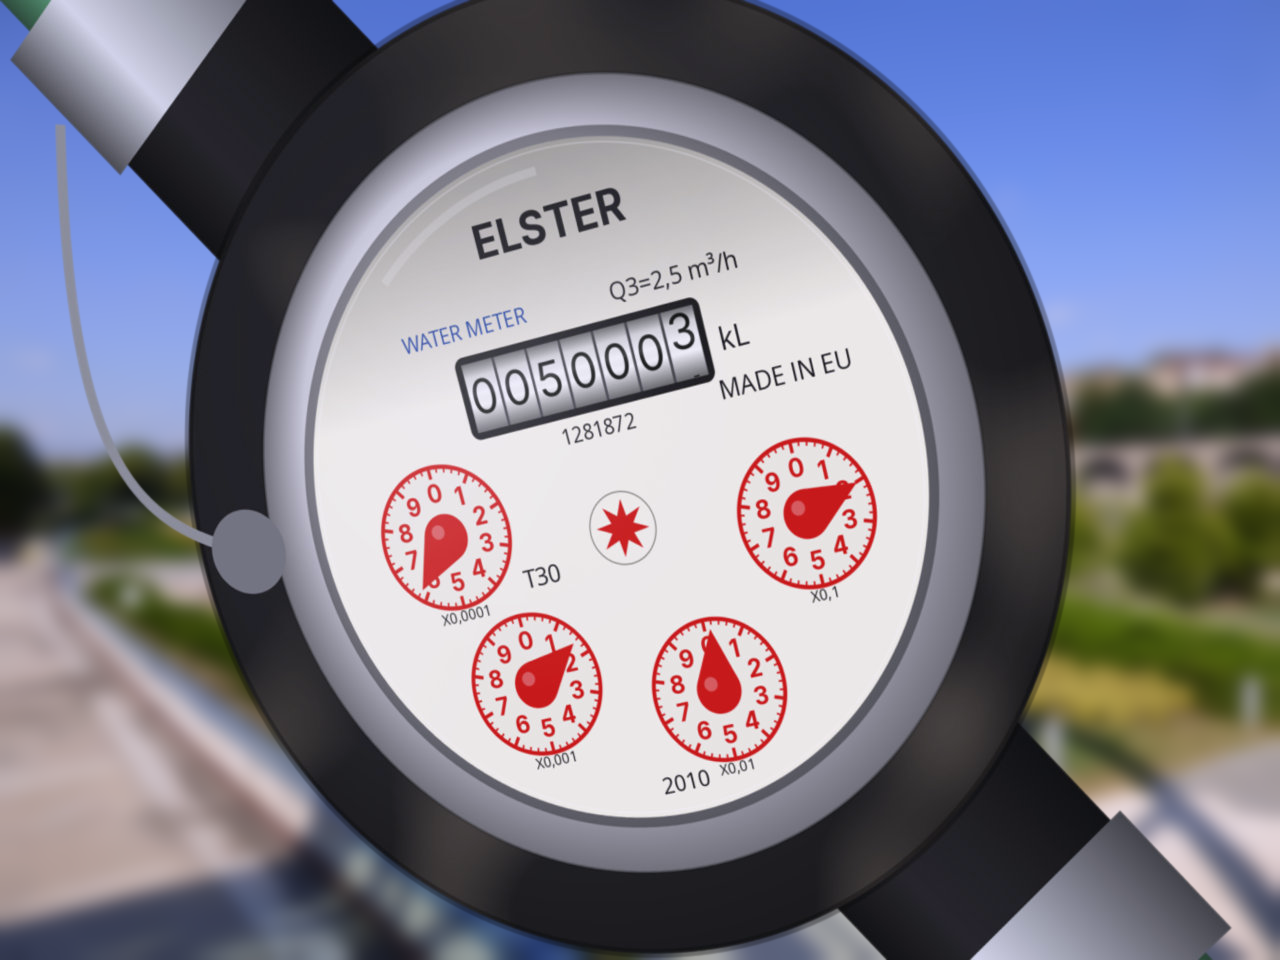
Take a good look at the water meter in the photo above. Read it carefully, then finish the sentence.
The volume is 50003.2016 kL
